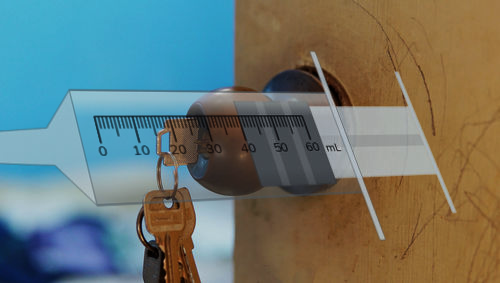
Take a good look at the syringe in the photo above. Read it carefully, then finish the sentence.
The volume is 40 mL
